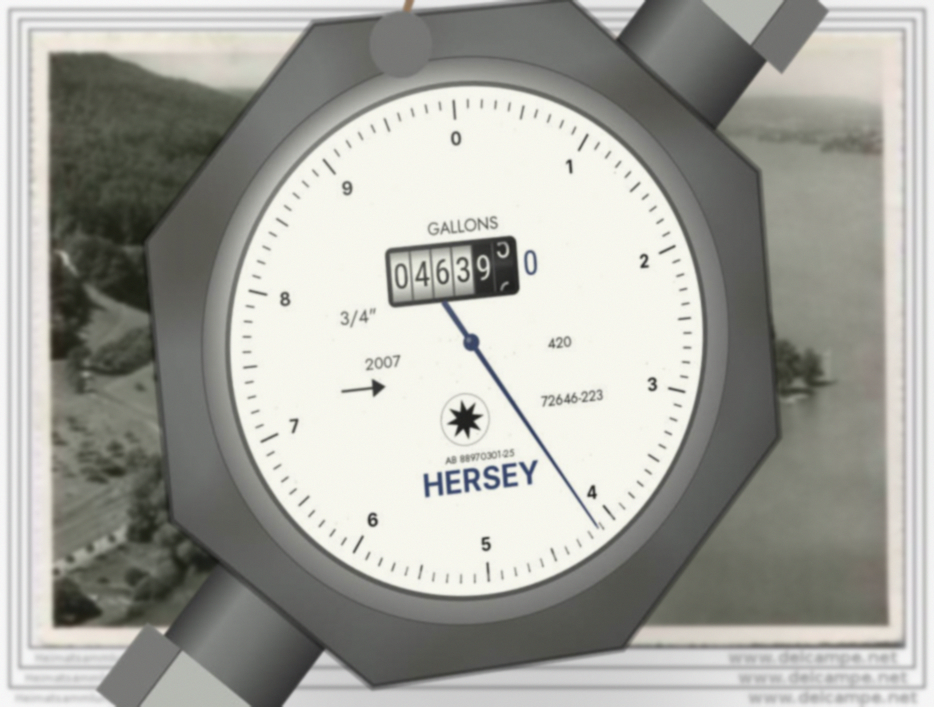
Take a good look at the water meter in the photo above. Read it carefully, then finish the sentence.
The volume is 463954.1 gal
